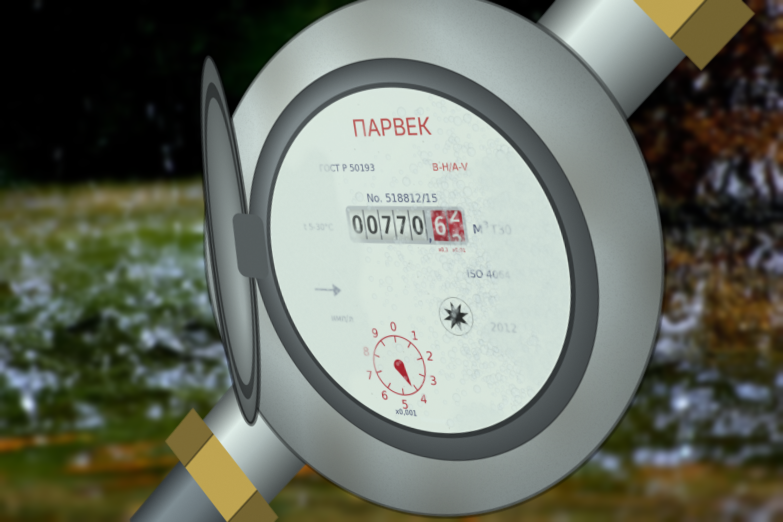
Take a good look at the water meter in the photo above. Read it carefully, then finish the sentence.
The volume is 770.624 m³
